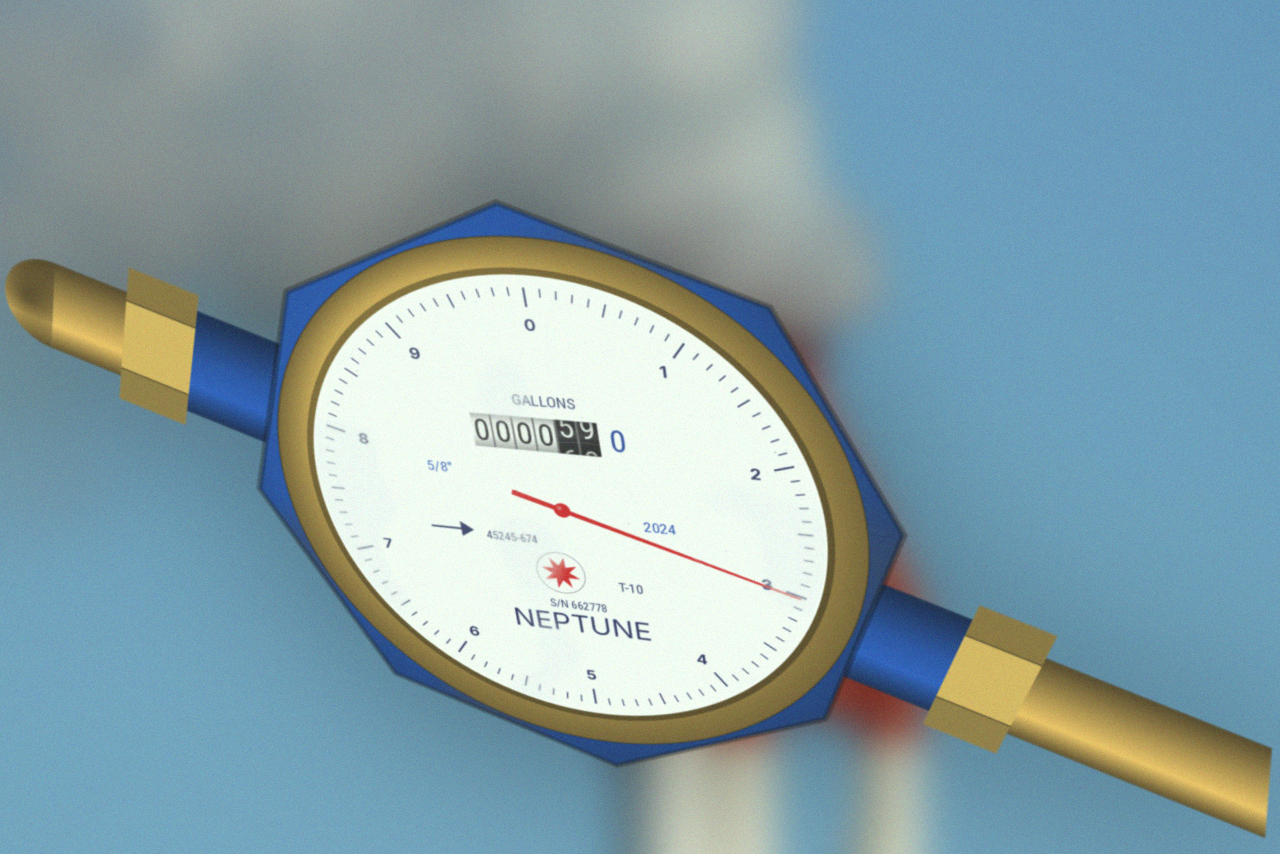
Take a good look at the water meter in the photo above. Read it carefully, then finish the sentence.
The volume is 593.0 gal
